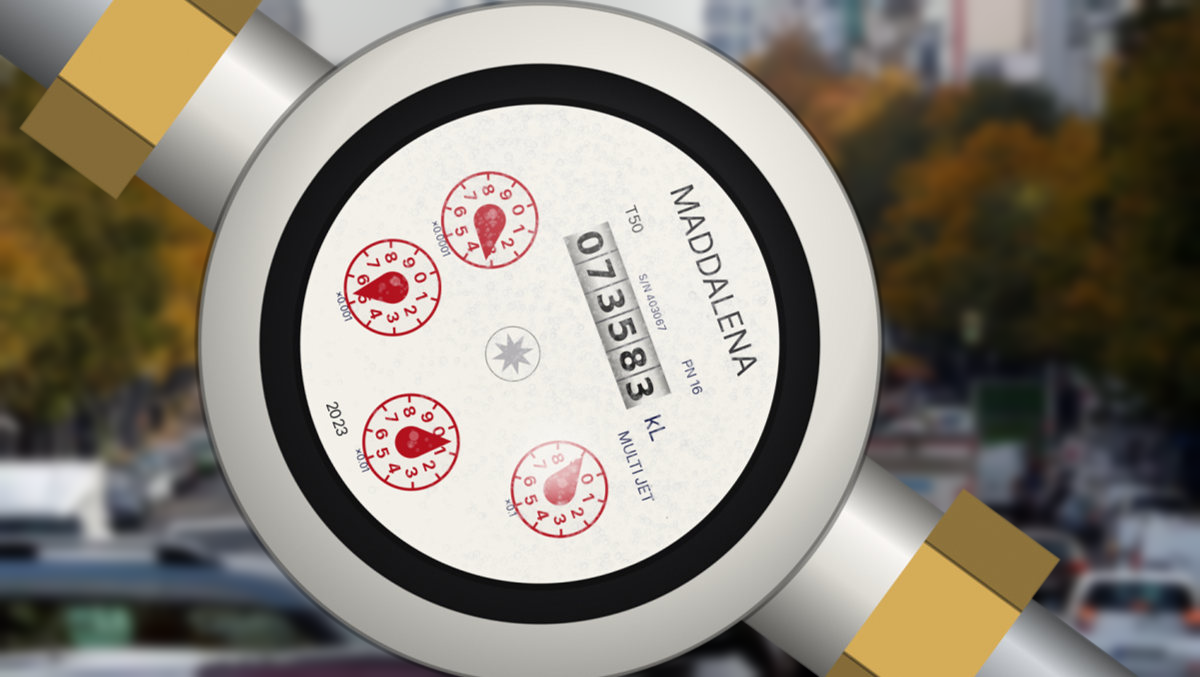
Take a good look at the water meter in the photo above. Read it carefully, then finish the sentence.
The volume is 73582.9053 kL
